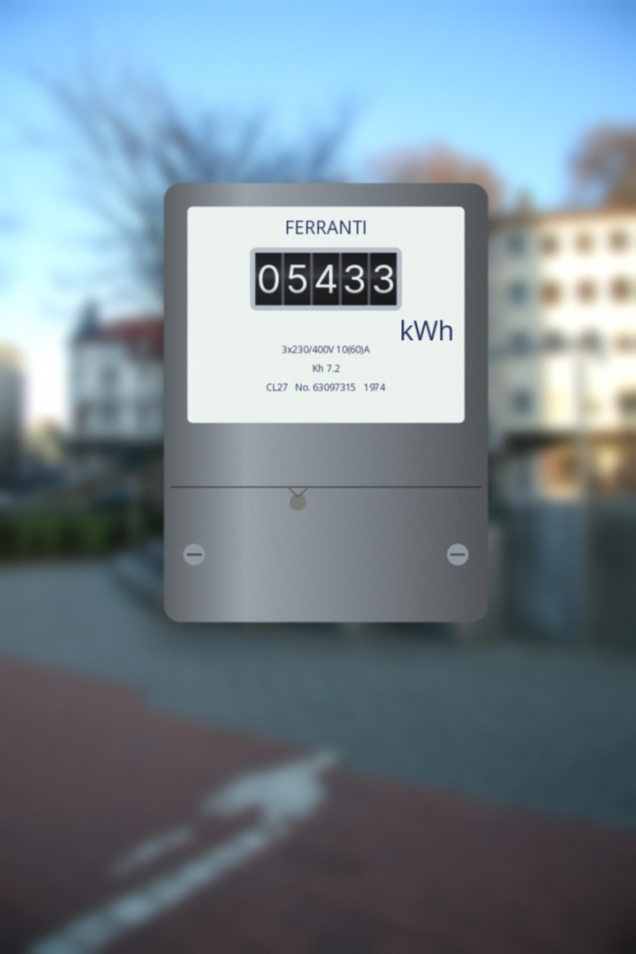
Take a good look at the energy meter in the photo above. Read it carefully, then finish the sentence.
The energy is 5433 kWh
